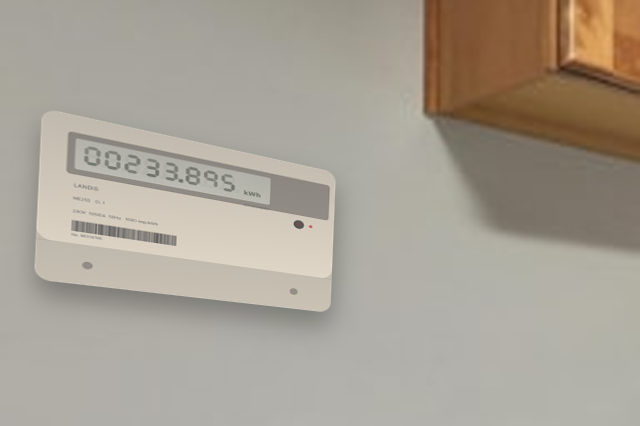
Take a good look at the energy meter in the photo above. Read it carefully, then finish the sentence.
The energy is 233.895 kWh
